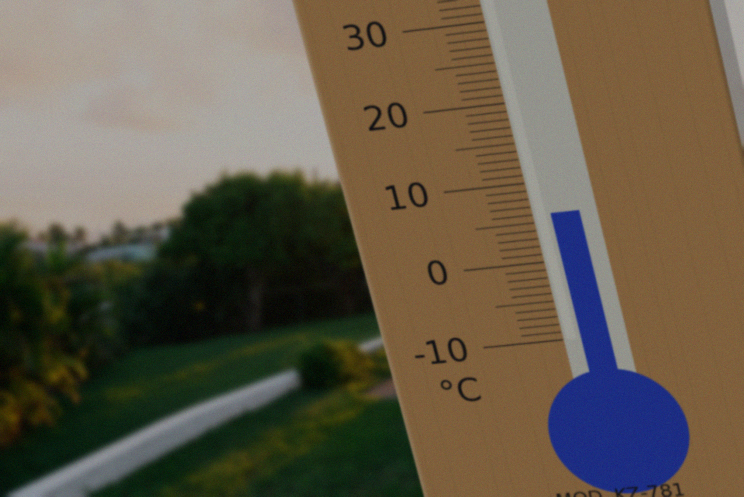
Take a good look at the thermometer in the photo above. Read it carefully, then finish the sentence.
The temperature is 6 °C
